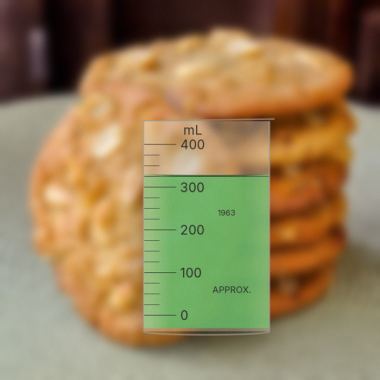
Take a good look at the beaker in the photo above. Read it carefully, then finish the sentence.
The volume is 325 mL
